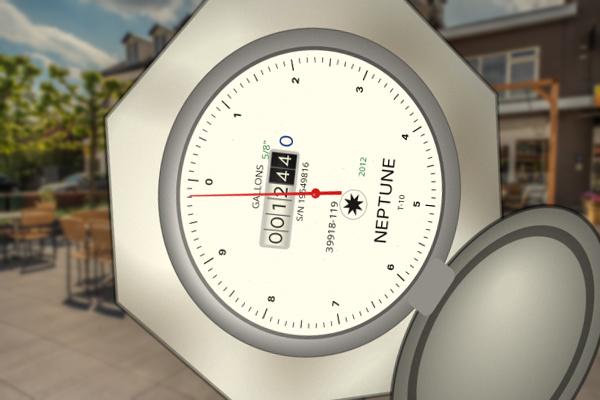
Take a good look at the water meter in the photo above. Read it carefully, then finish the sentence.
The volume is 12439.8 gal
